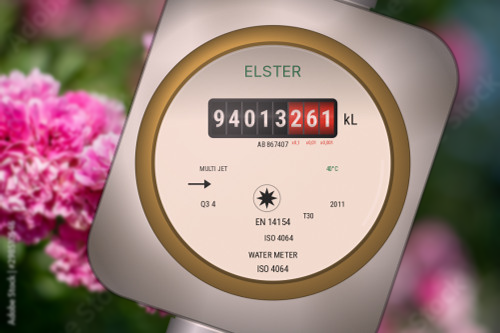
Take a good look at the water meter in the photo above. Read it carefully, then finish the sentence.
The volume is 94013.261 kL
